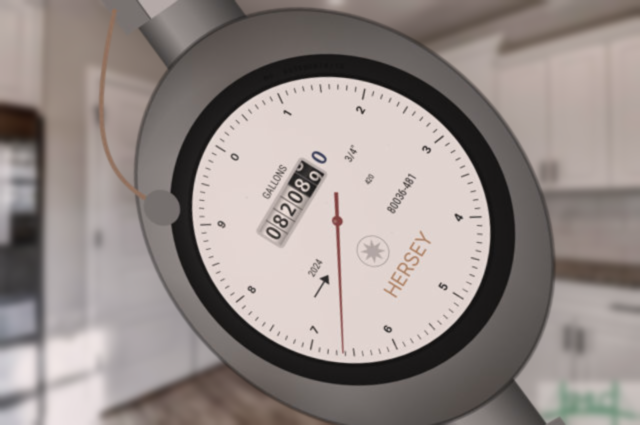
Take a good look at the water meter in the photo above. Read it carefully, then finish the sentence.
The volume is 820886.6 gal
